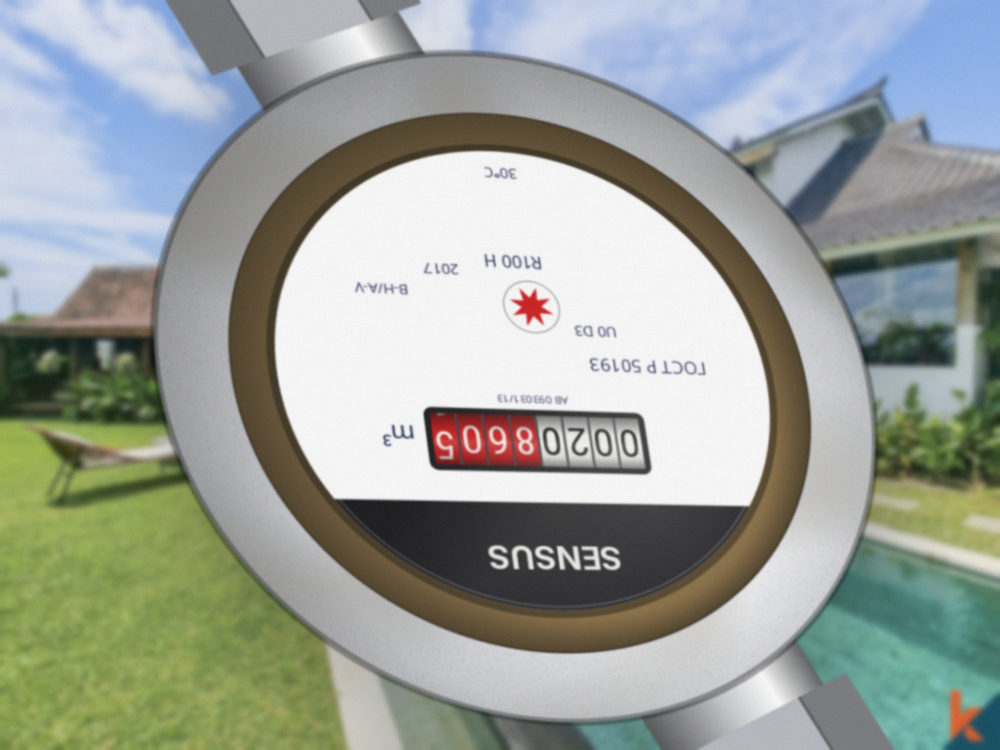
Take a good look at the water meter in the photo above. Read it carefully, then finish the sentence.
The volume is 20.8605 m³
